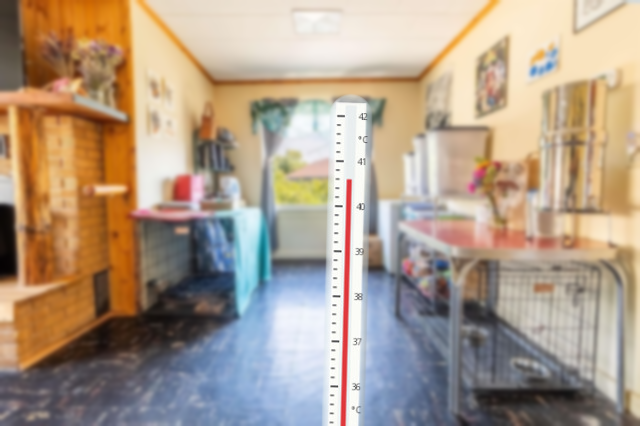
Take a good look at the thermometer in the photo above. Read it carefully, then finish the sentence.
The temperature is 40.6 °C
